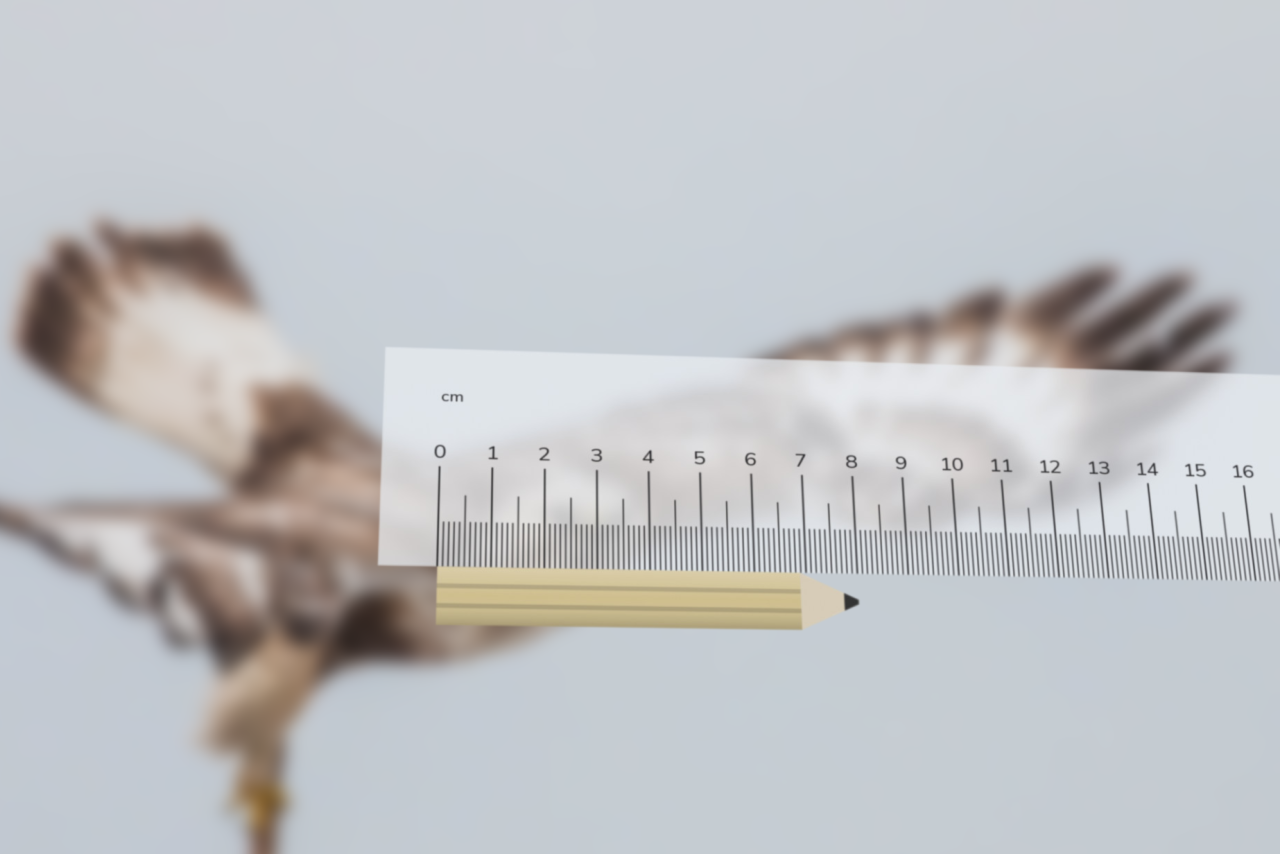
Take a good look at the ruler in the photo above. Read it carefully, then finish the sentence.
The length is 8 cm
